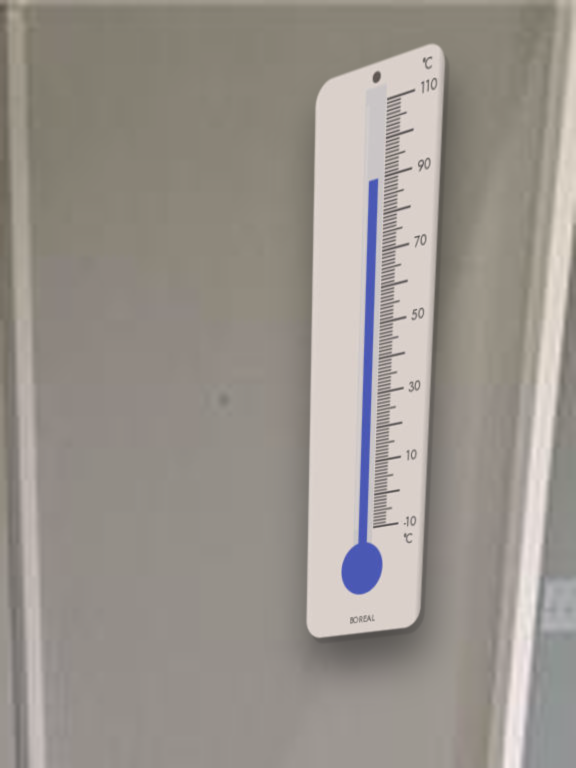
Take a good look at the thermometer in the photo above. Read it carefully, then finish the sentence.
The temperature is 90 °C
